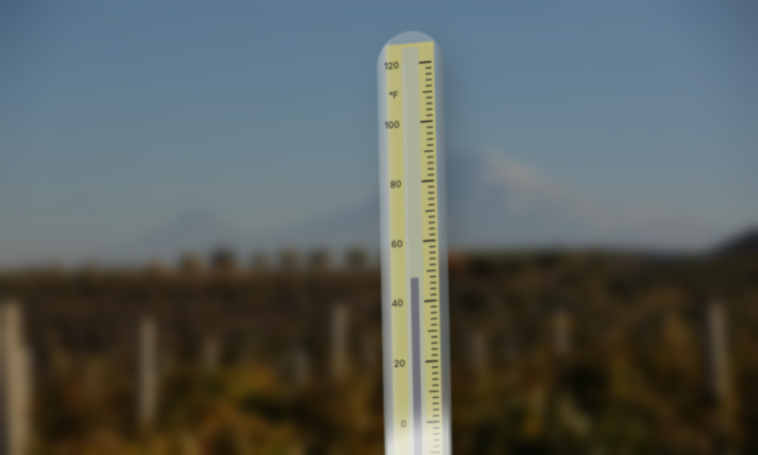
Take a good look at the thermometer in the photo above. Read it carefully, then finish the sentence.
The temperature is 48 °F
